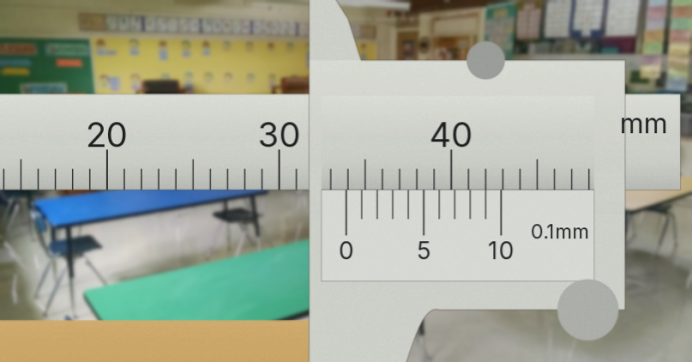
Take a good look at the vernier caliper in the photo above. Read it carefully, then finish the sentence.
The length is 33.9 mm
